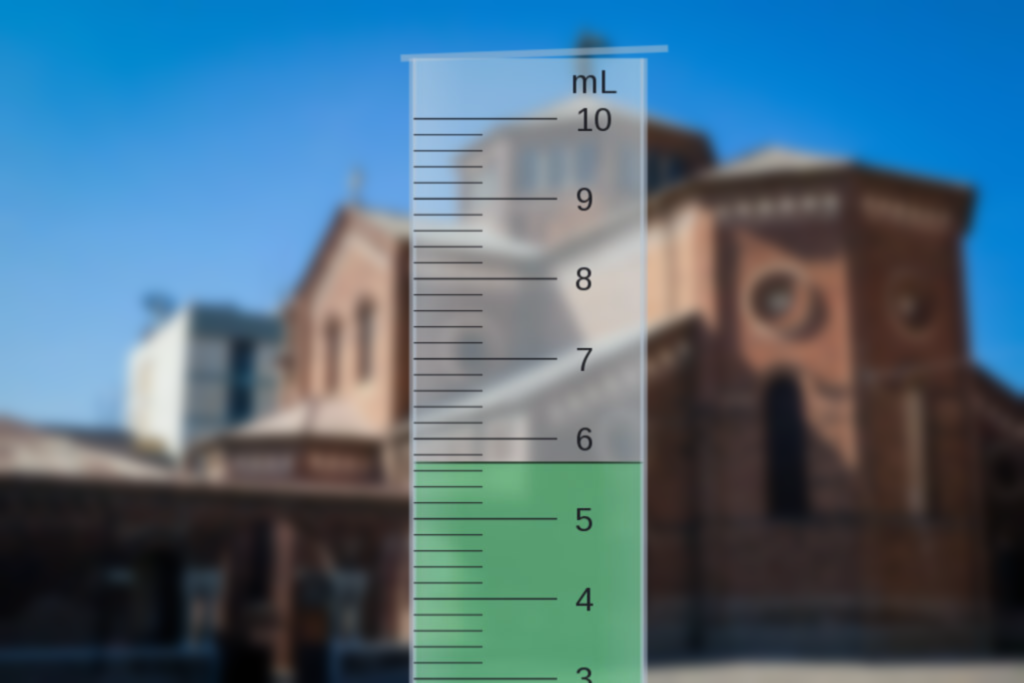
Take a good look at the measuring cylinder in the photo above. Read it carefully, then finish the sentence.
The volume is 5.7 mL
